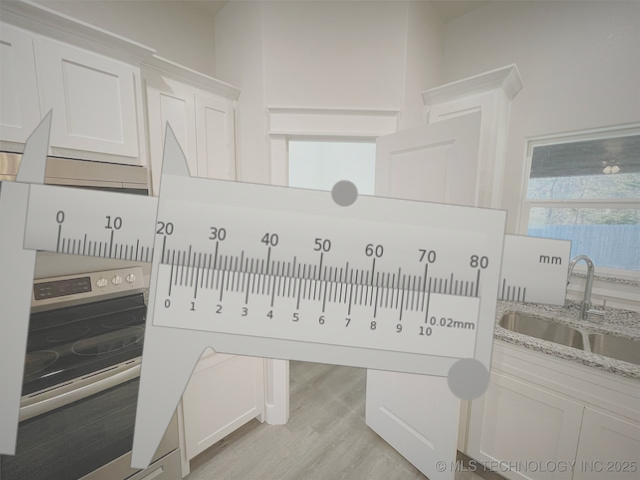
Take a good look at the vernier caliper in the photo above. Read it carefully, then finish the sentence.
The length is 22.0 mm
